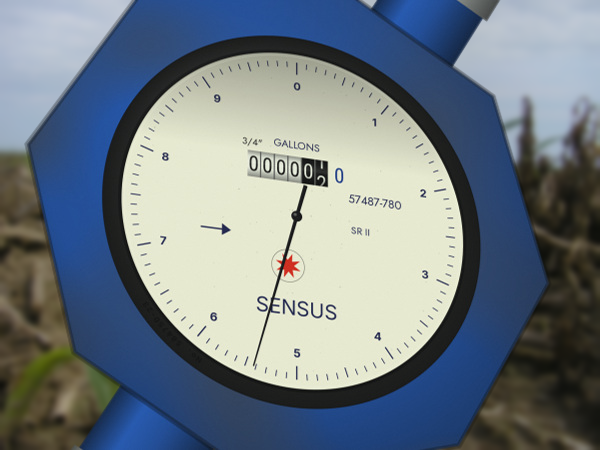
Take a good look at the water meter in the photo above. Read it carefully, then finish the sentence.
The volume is 15.4 gal
